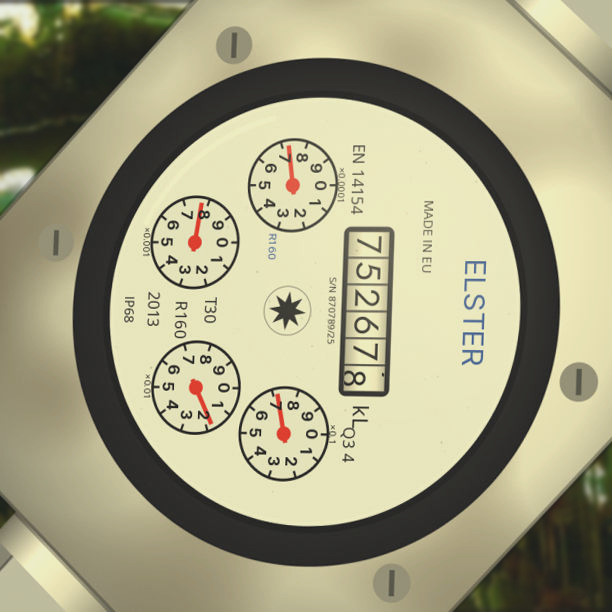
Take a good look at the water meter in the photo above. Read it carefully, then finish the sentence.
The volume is 752677.7177 kL
